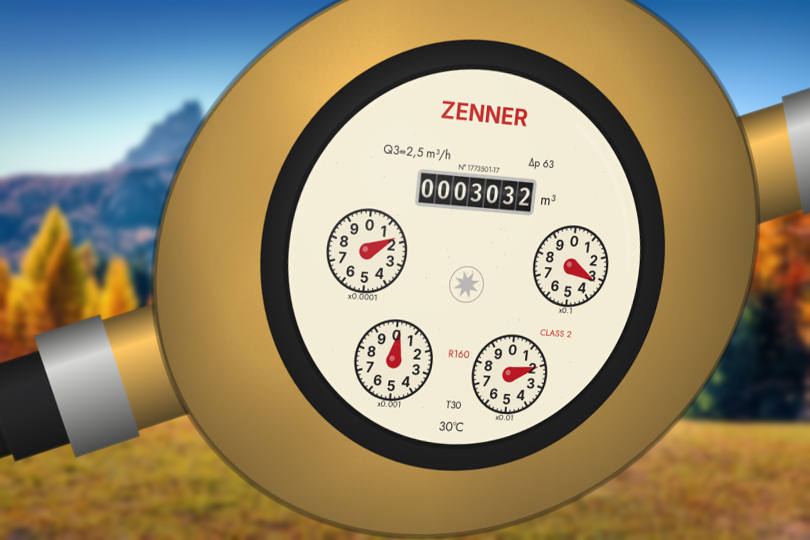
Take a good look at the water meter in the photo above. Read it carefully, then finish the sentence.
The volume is 3032.3201 m³
